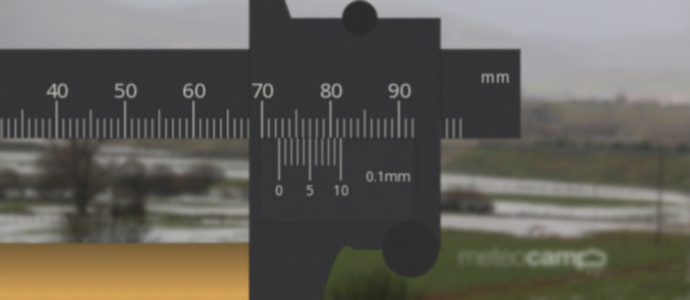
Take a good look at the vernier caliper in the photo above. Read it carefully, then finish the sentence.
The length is 72.5 mm
